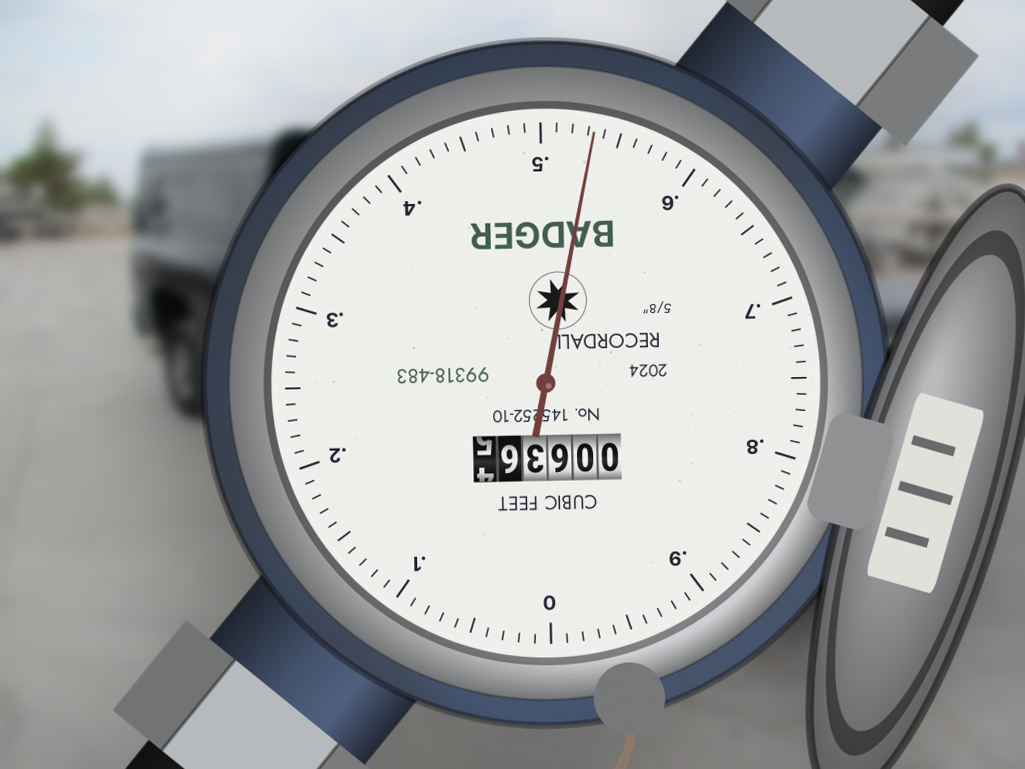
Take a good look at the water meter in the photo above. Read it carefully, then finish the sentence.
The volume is 6364.53 ft³
